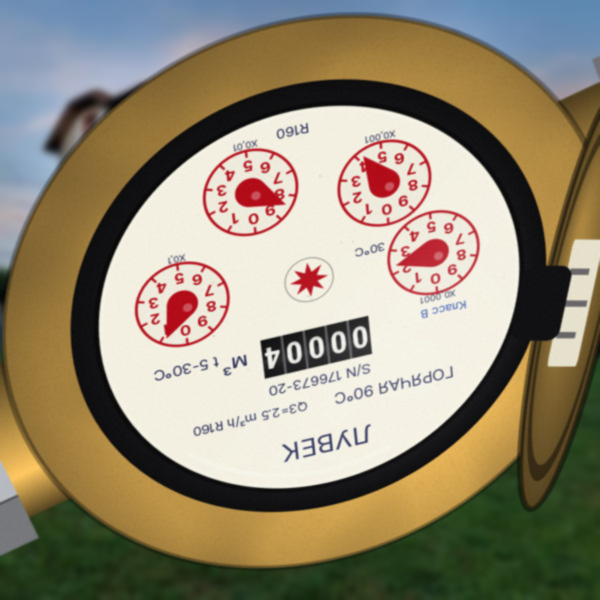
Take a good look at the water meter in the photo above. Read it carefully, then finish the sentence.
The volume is 4.0842 m³
